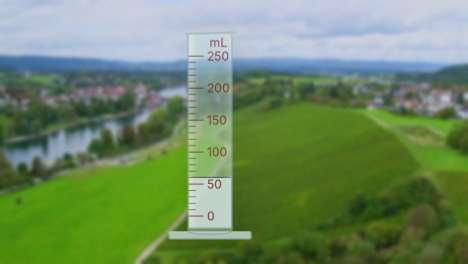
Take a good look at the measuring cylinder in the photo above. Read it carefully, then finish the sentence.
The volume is 60 mL
